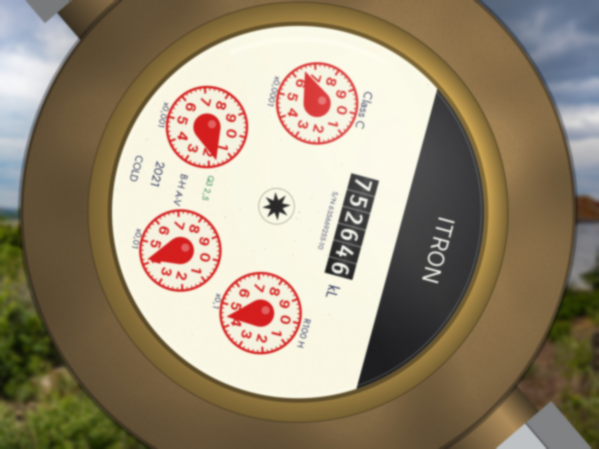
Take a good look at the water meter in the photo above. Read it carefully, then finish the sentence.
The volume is 752646.4416 kL
